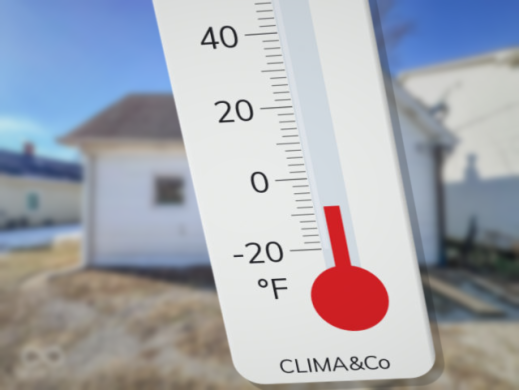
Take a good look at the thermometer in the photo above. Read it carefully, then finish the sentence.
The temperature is -8 °F
